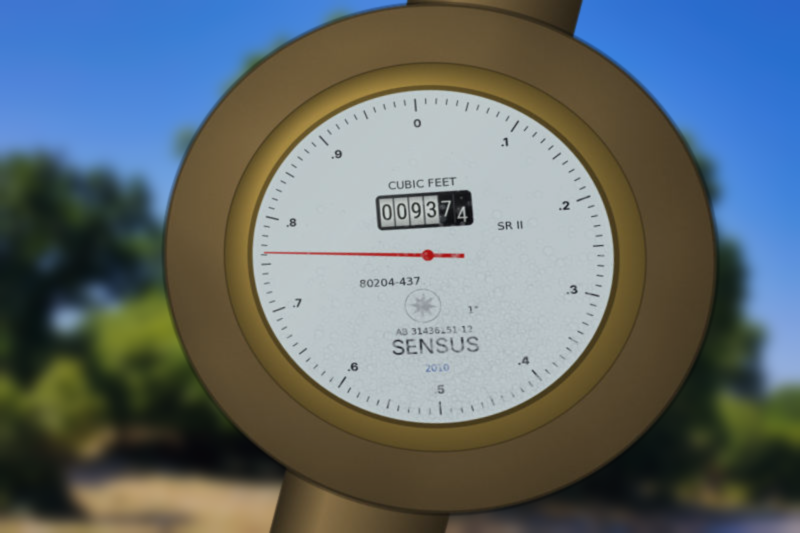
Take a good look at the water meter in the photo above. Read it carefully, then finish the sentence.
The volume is 9373.76 ft³
